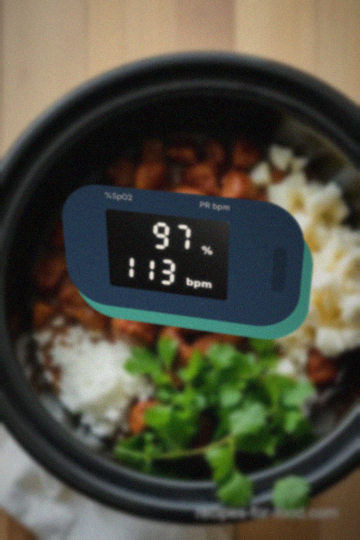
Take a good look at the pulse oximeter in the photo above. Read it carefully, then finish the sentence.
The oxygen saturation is 97 %
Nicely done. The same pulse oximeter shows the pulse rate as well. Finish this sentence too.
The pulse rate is 113 bpm
